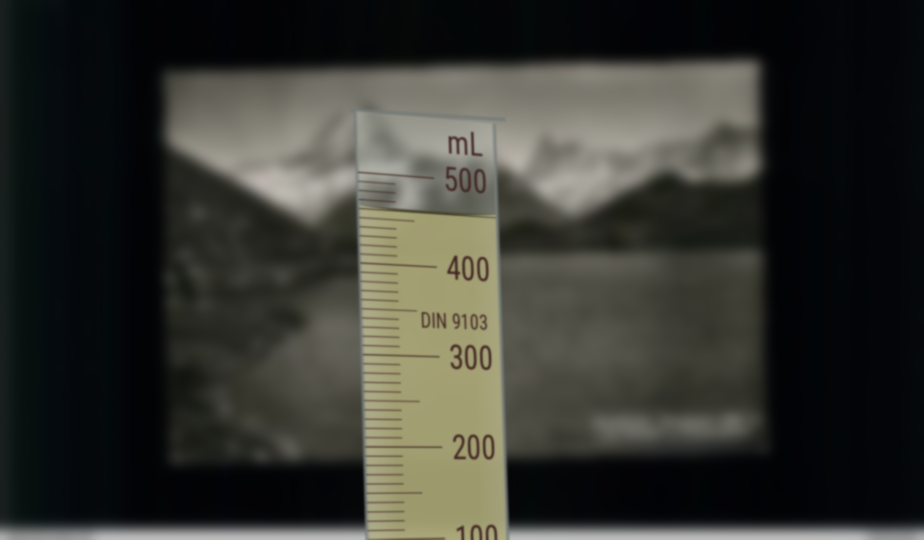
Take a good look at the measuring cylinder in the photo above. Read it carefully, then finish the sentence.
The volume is 460 mL
